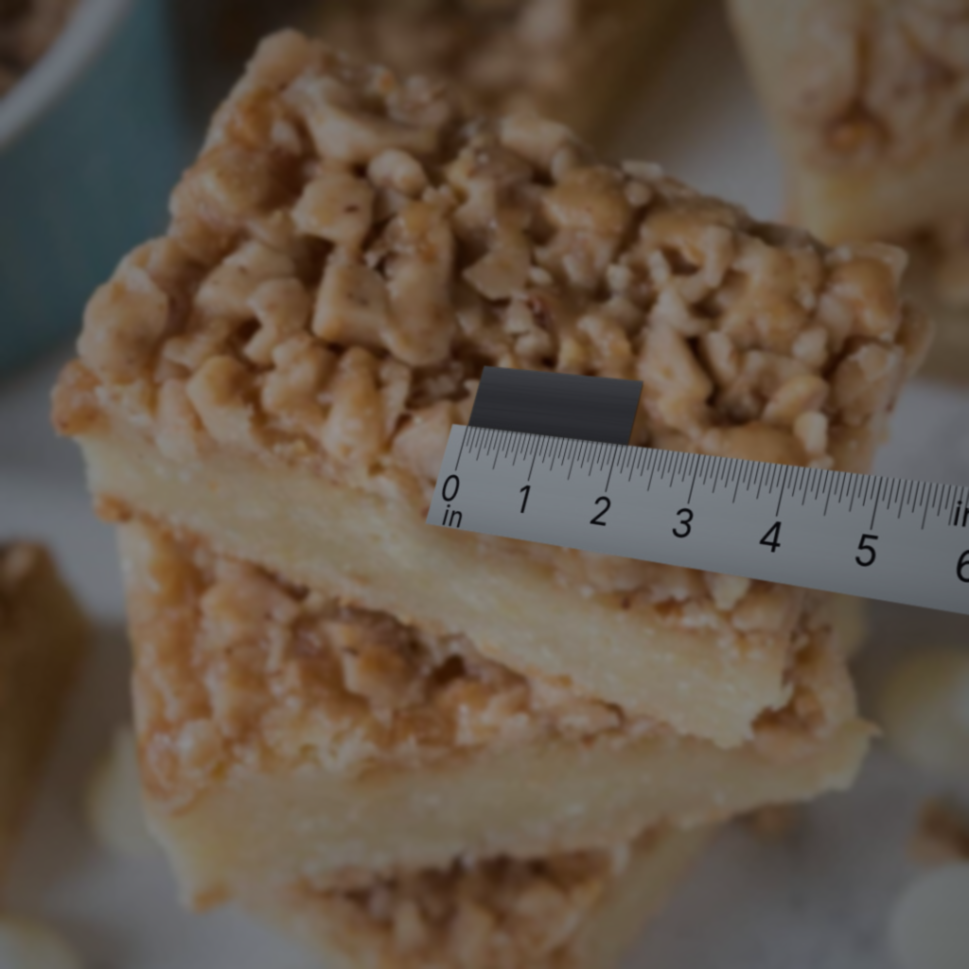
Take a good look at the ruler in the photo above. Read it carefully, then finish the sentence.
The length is 2.125 in
